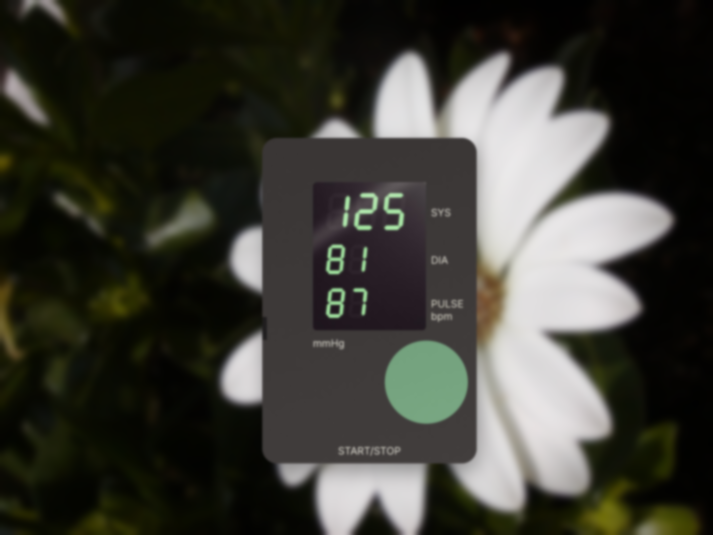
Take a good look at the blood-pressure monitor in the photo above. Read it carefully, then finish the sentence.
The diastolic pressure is 81 mmHg
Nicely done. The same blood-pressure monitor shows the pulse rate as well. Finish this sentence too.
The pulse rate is 87 bpm
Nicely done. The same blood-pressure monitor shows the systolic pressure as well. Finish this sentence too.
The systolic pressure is 125 mmHg
